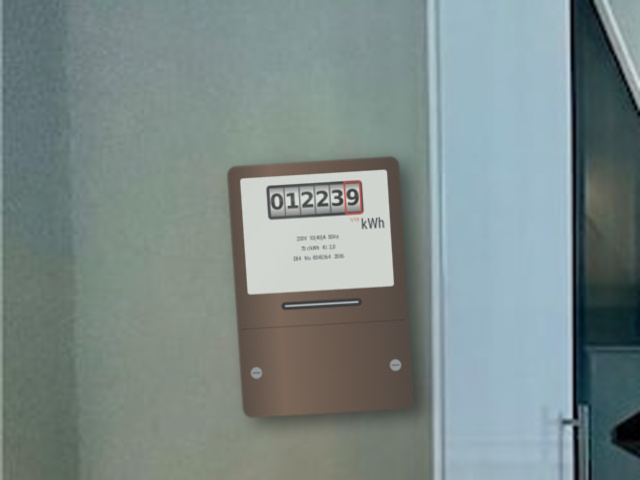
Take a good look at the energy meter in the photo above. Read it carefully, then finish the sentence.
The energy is 1223.9 kWh
